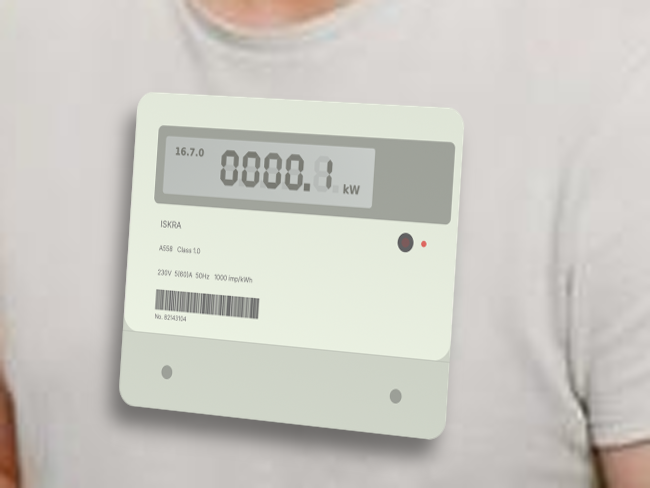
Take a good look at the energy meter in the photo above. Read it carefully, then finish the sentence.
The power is 0.1 kW
